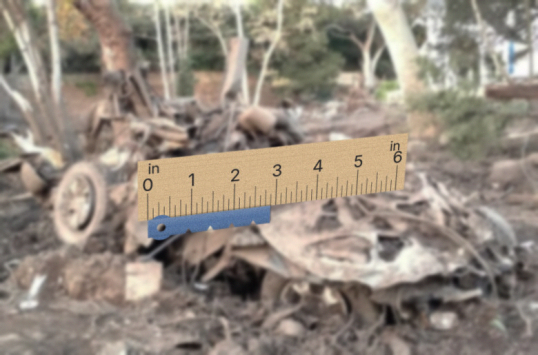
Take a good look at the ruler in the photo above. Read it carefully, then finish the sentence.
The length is 2.875 in
